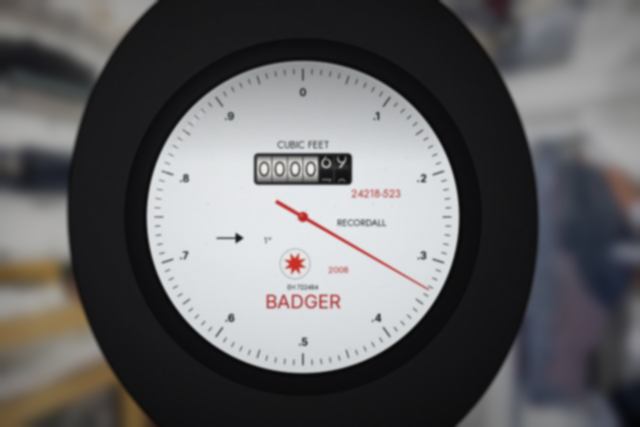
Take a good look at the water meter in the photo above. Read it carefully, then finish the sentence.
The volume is 69.33 ft³
